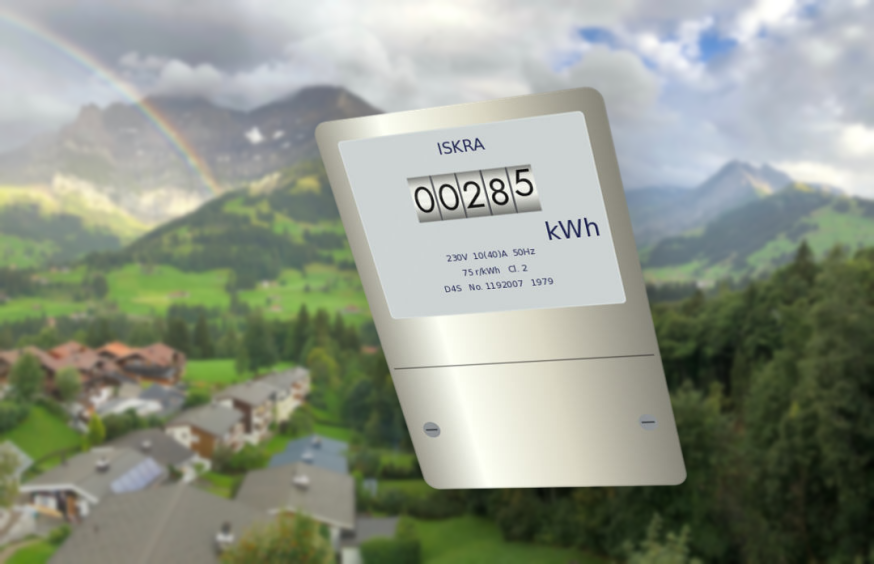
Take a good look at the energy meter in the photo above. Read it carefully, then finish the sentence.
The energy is 285 kWh
